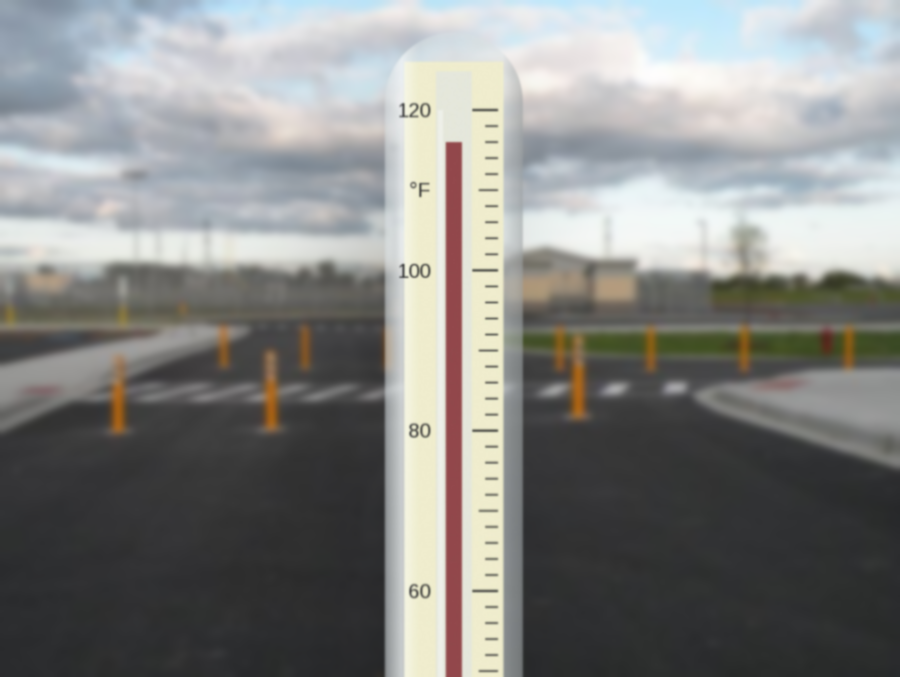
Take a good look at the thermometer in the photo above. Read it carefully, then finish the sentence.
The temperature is 116 °F
